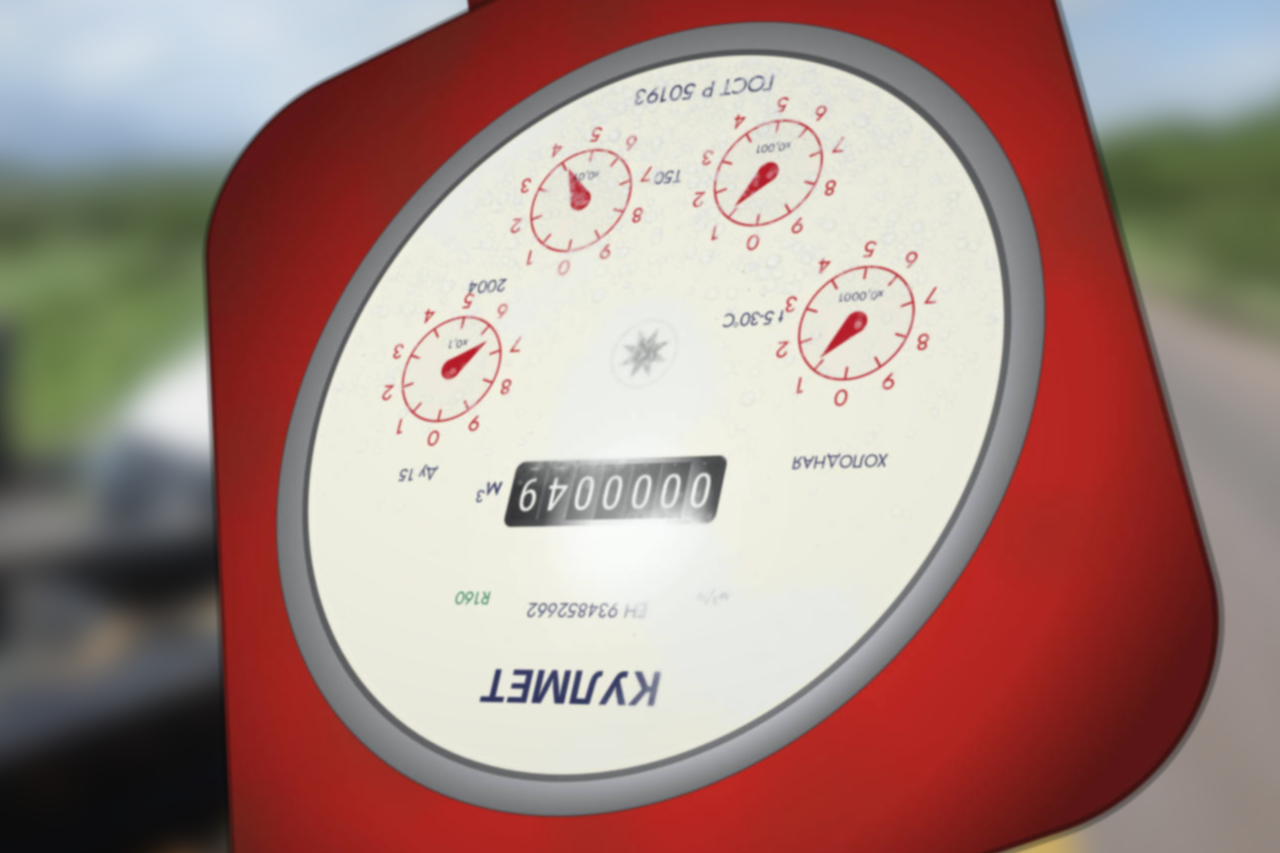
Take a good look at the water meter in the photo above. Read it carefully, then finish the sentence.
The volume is 49.6411 m³
